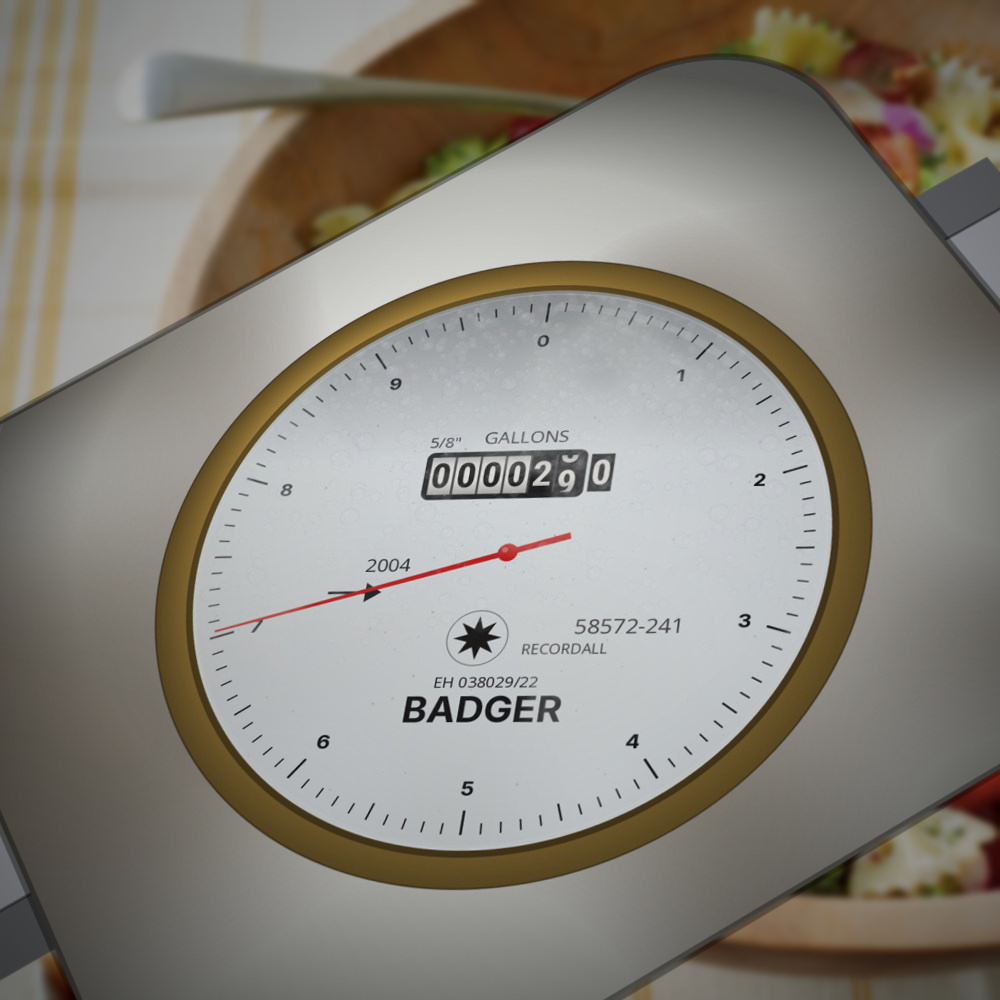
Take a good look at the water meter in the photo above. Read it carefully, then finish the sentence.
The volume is 287.0 gal
